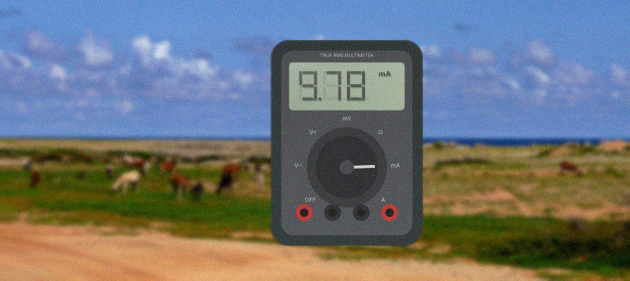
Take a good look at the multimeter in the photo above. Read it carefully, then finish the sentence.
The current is 9.78 mA
